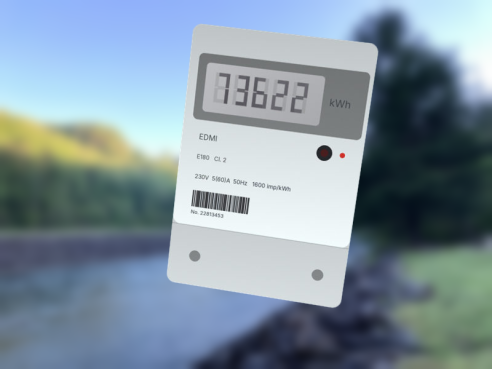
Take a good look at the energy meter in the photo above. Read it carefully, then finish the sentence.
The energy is 73622 kWh
